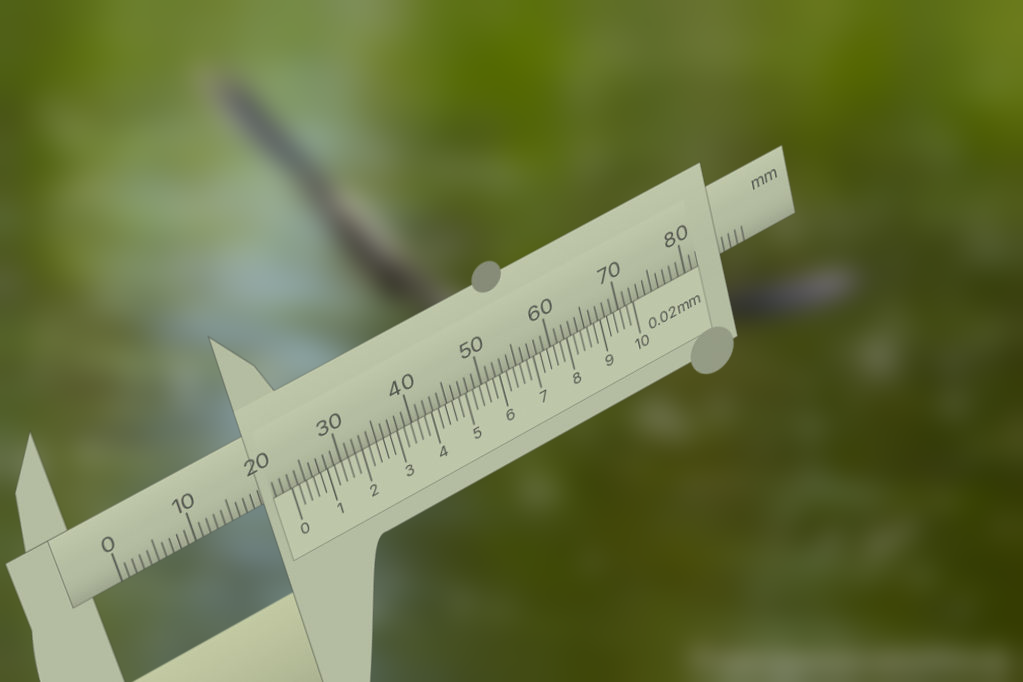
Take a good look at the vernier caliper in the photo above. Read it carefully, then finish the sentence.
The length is 23.2 mm
